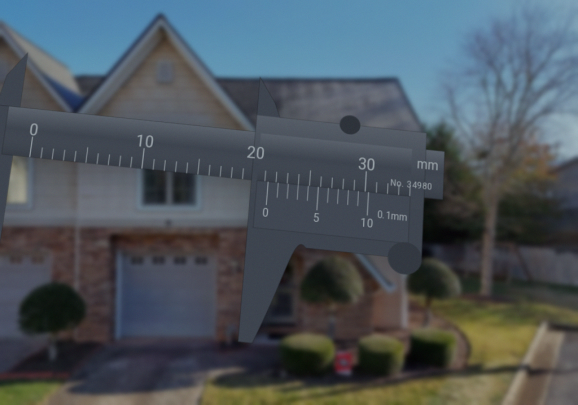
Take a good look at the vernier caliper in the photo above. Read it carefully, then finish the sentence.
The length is 21.3 mm
